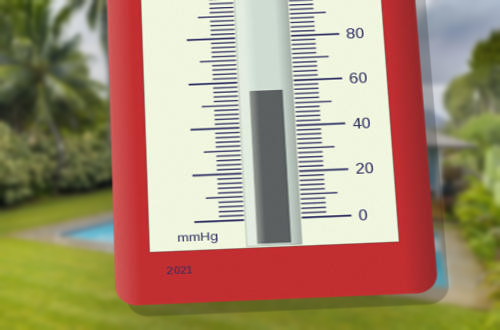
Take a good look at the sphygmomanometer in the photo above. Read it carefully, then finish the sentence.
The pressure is 56 mmHg
